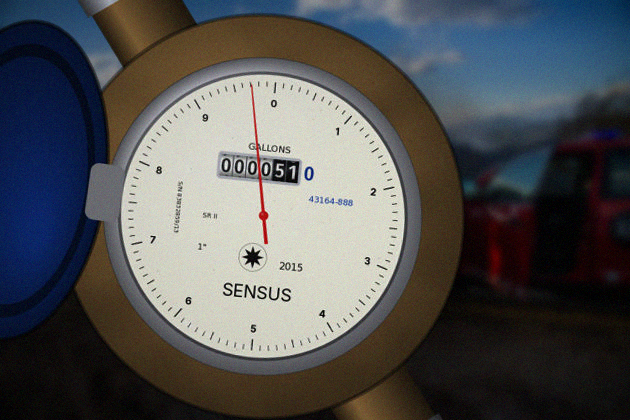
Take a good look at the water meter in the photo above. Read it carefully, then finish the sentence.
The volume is 509.7 gal
